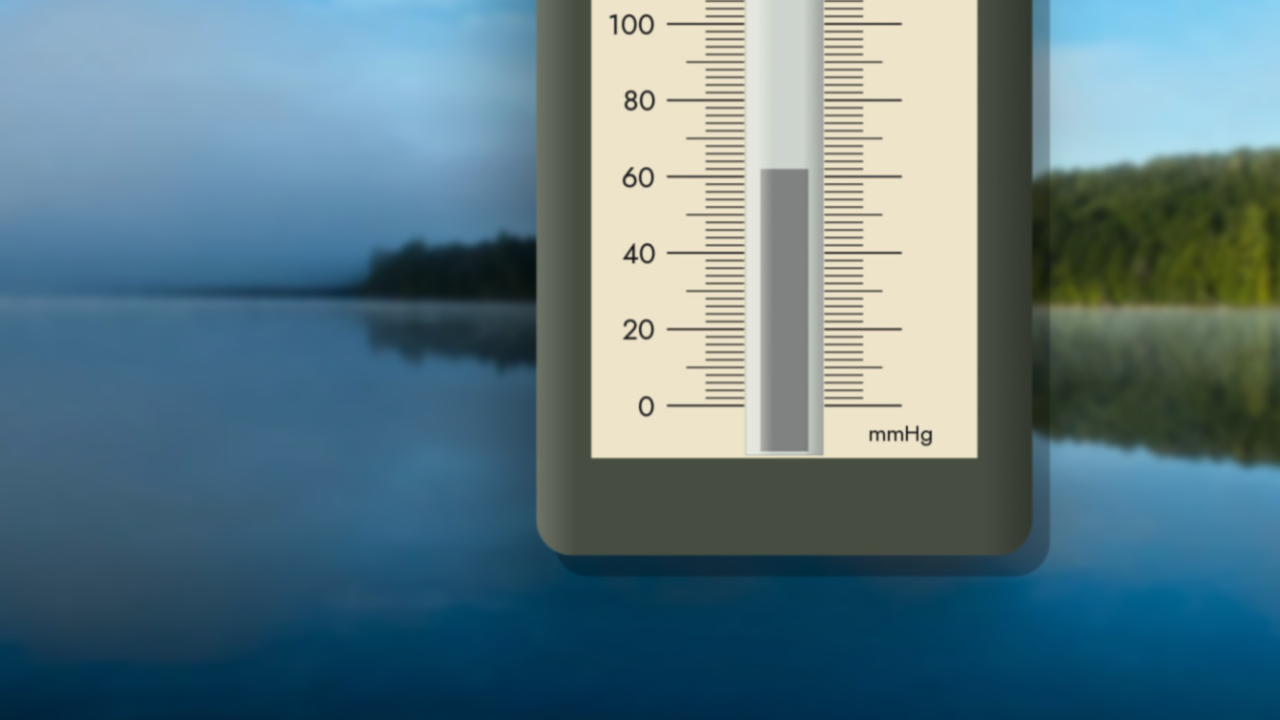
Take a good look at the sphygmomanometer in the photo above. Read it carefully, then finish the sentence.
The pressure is 62 mmHg
